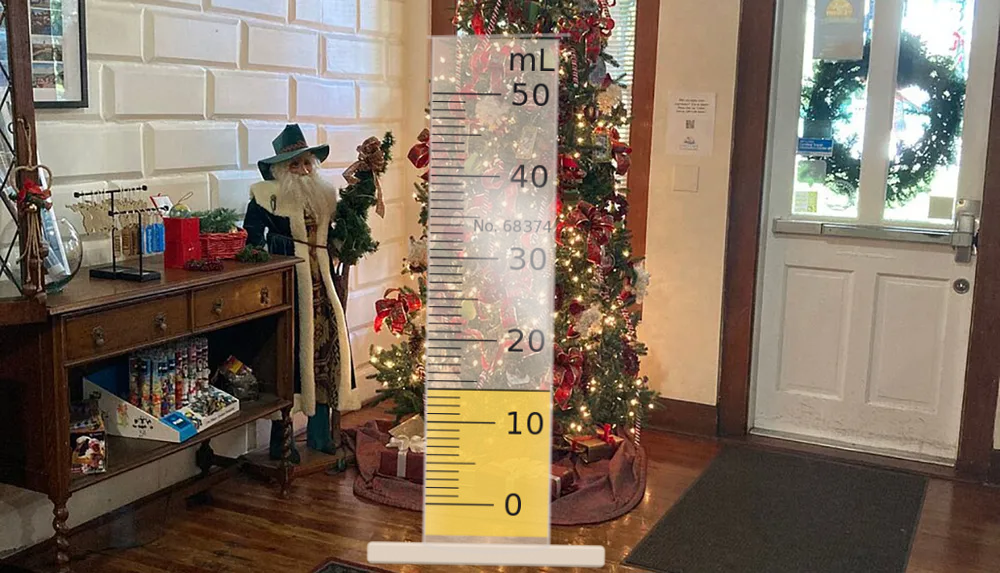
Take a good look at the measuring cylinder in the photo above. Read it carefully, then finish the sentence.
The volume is 14 mL
